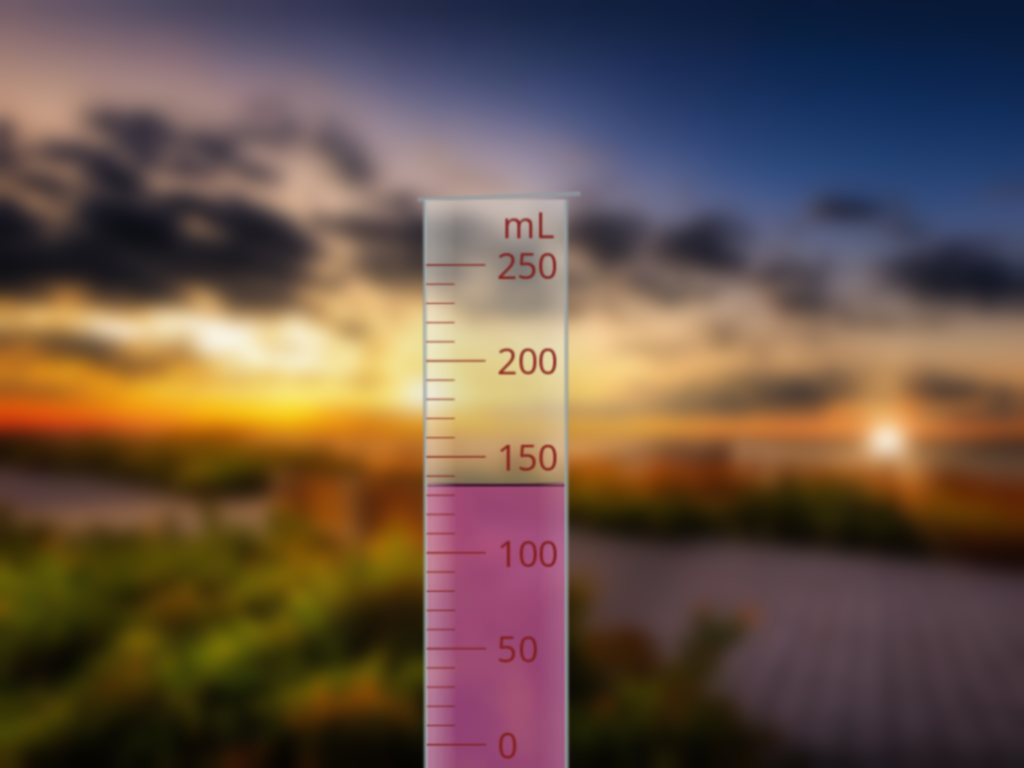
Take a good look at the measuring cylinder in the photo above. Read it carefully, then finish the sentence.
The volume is 135 mL
